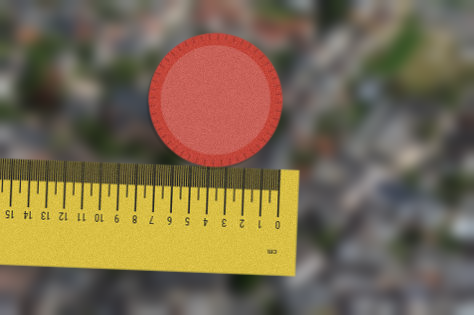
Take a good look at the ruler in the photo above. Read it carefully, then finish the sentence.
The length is 7.5 cm
